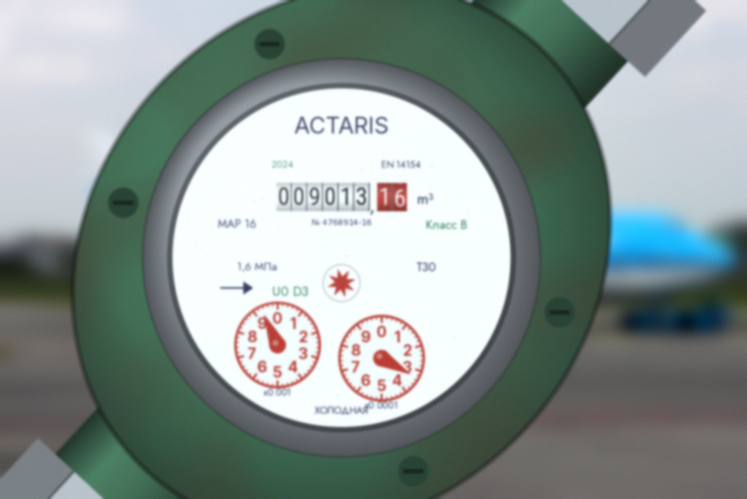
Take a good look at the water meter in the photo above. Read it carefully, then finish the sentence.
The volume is 9013.1593 m³
